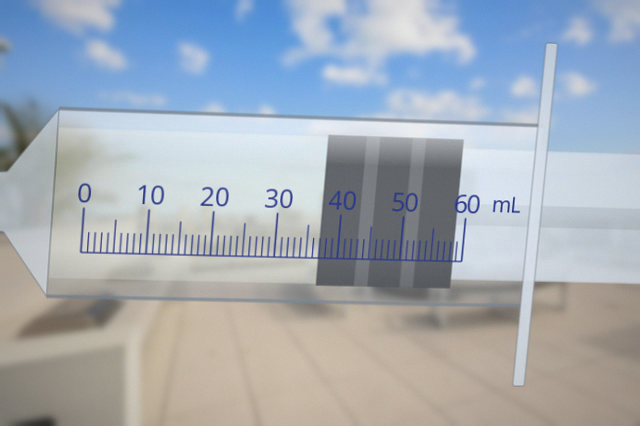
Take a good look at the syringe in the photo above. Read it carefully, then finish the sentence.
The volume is 37 mL
